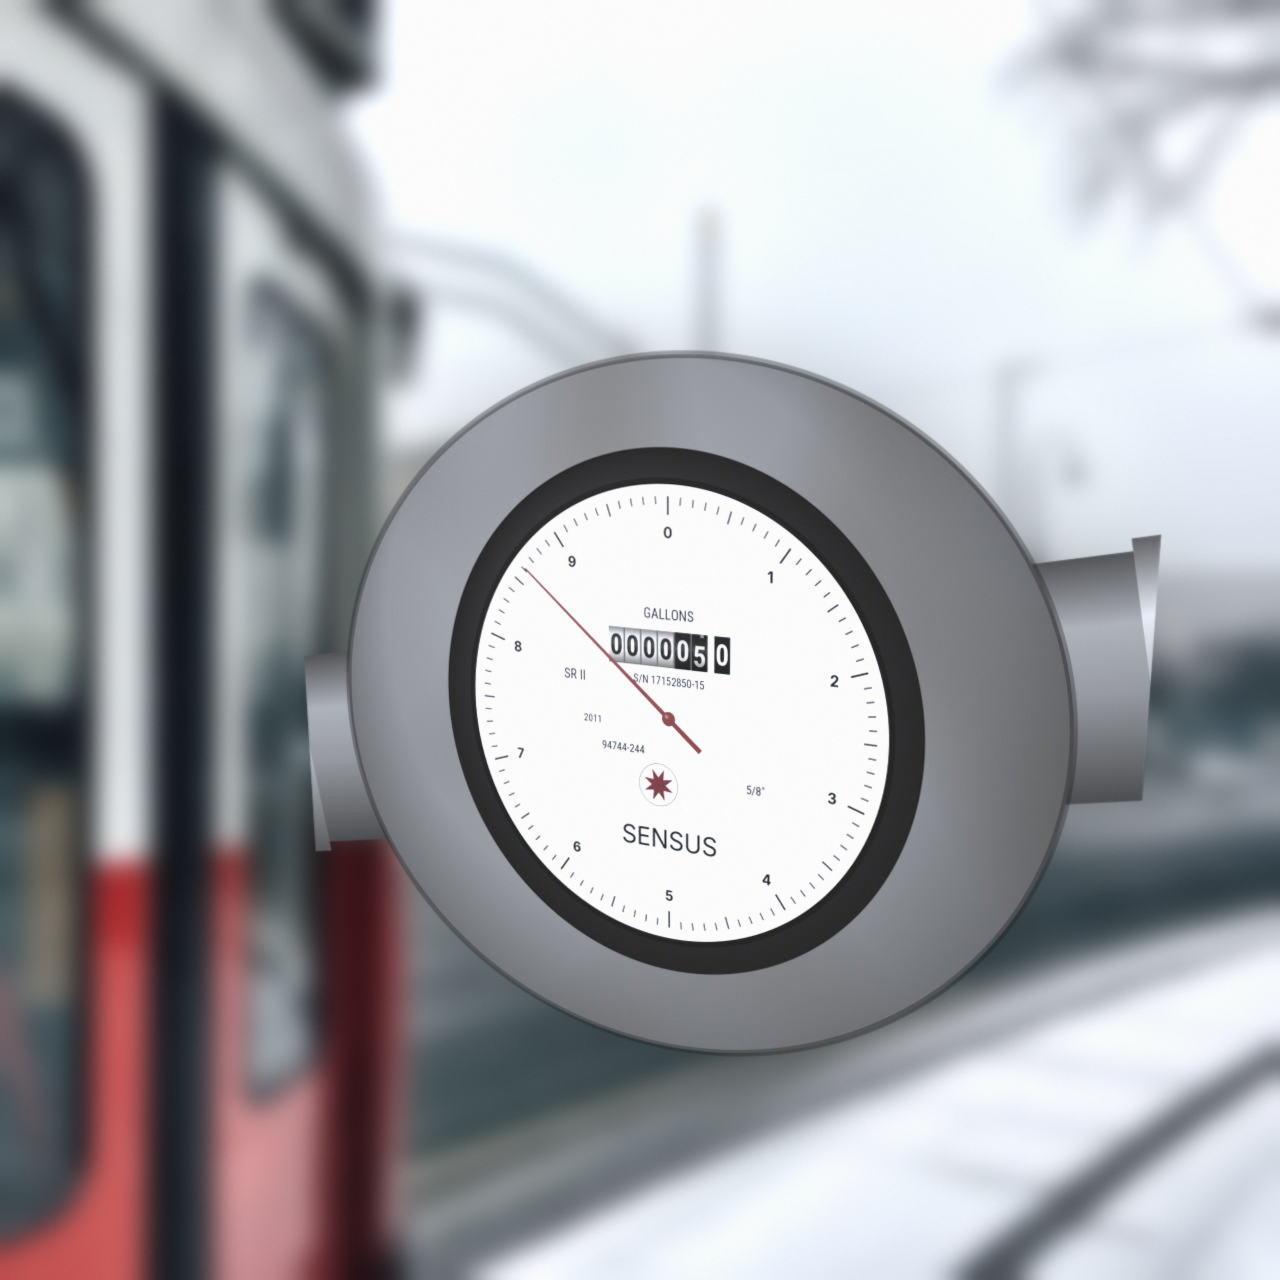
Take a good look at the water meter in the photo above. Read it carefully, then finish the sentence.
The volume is 48.6 gal
